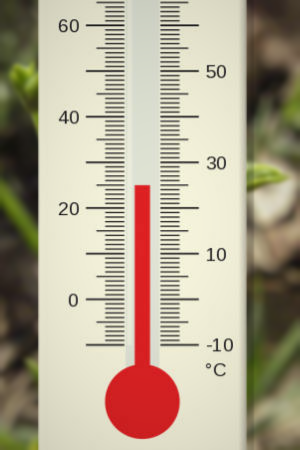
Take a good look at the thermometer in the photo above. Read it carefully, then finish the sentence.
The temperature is 25 °C
